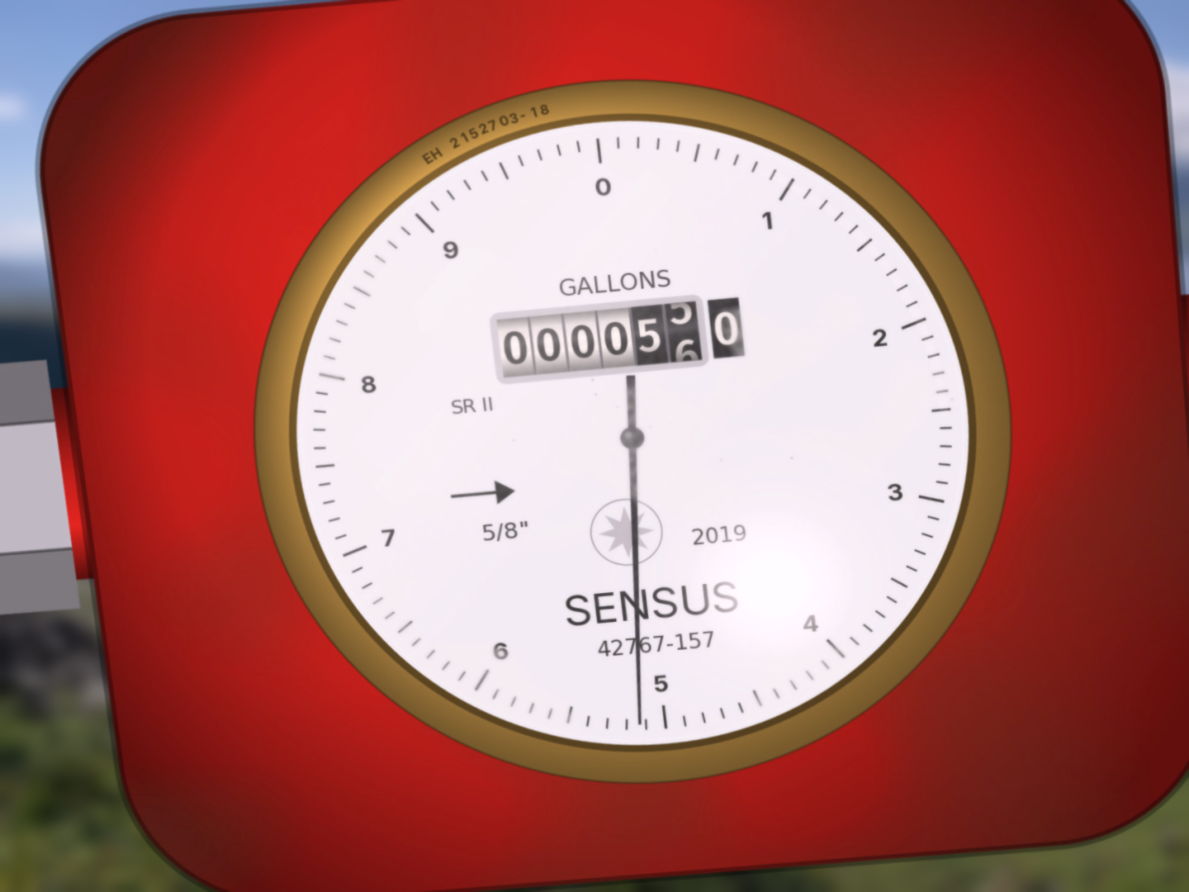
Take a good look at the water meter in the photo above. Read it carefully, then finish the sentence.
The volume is 555.1 gal
